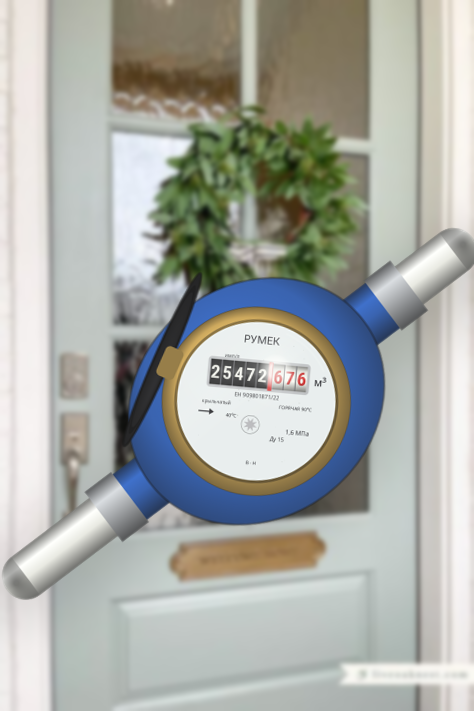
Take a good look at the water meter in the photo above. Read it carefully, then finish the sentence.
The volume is 25472.676 m³
